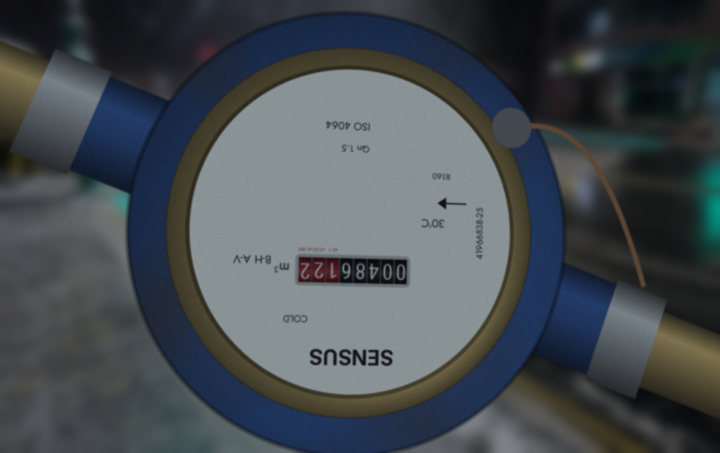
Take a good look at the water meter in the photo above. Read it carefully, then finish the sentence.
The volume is 486.122 m³
